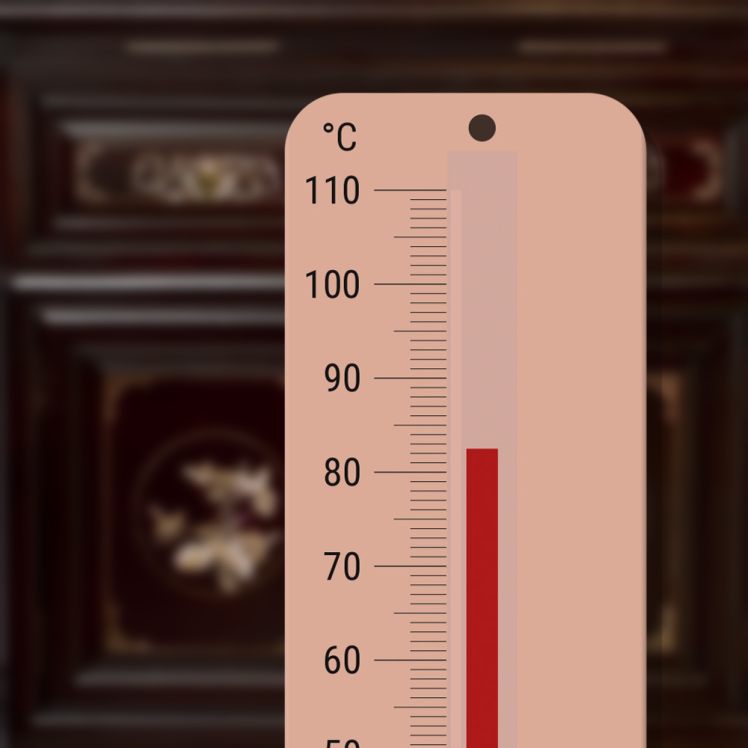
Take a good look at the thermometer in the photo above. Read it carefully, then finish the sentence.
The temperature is 82.5 °C
